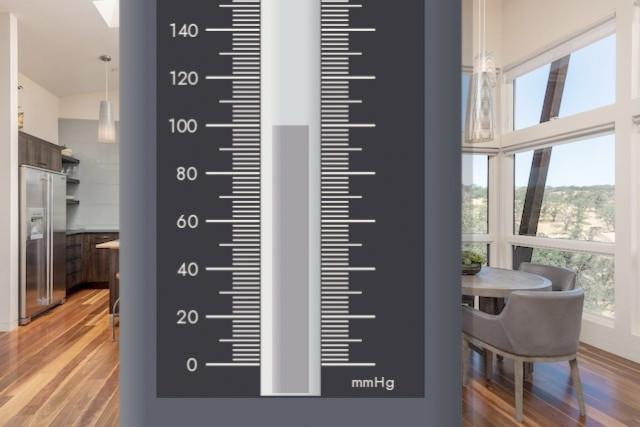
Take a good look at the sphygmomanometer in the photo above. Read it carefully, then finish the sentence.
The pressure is 100 mmHg
